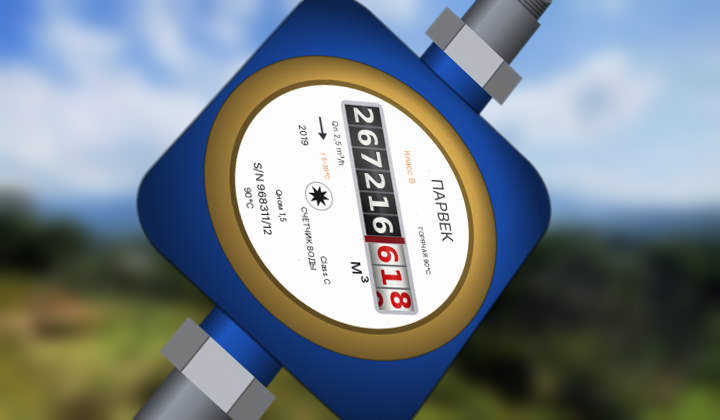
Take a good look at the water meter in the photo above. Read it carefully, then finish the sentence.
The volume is 267216.618 m³
